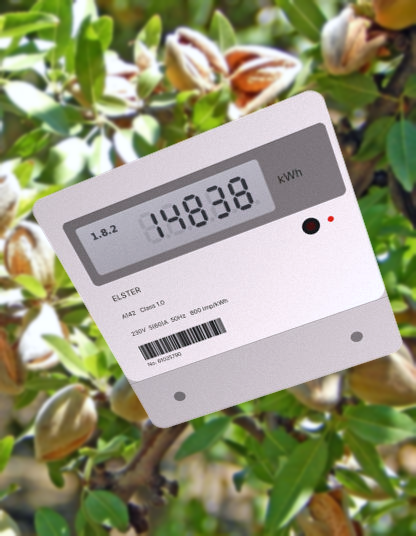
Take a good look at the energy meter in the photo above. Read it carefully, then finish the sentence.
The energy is 14838 kWh
